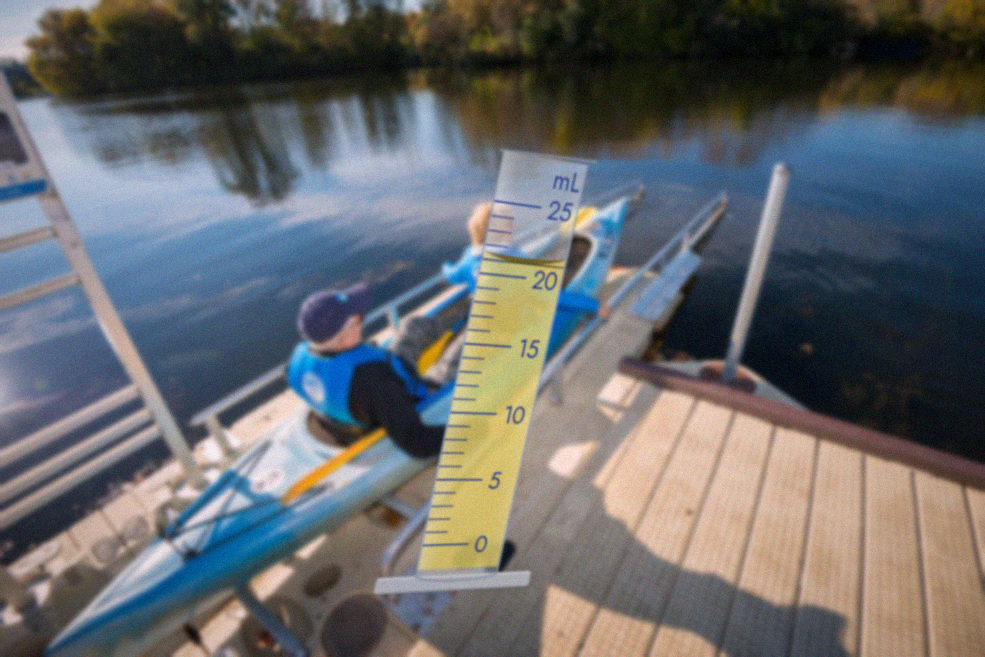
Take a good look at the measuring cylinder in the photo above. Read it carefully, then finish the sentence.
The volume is 21 mL
